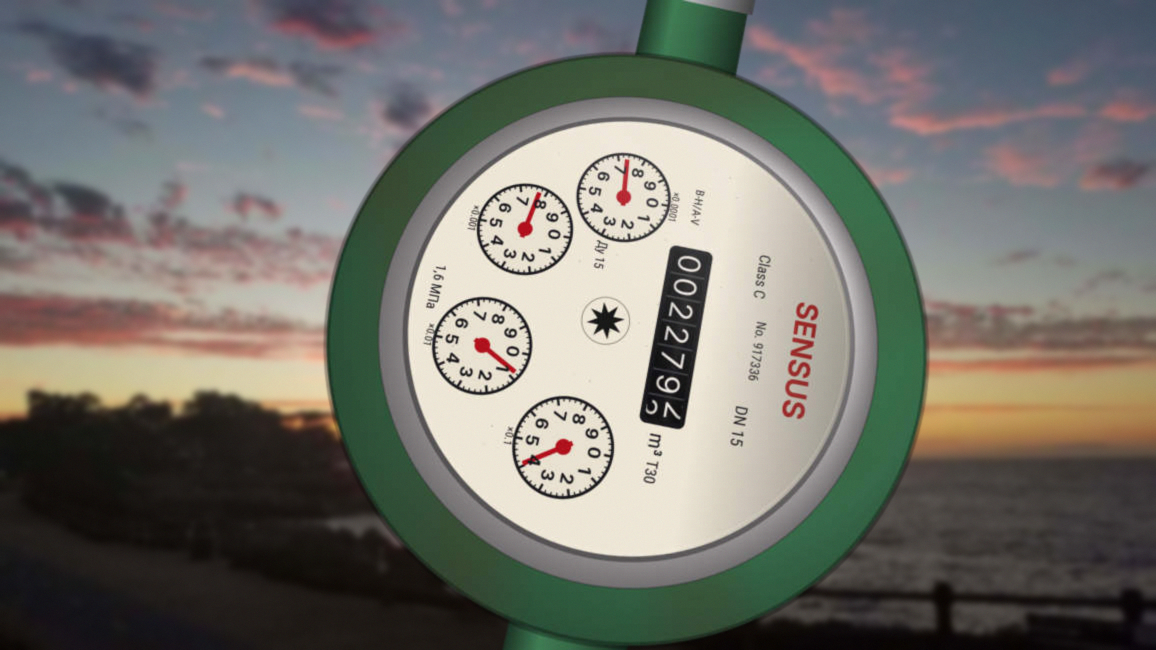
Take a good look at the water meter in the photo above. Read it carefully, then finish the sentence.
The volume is 22792.4077 m³
